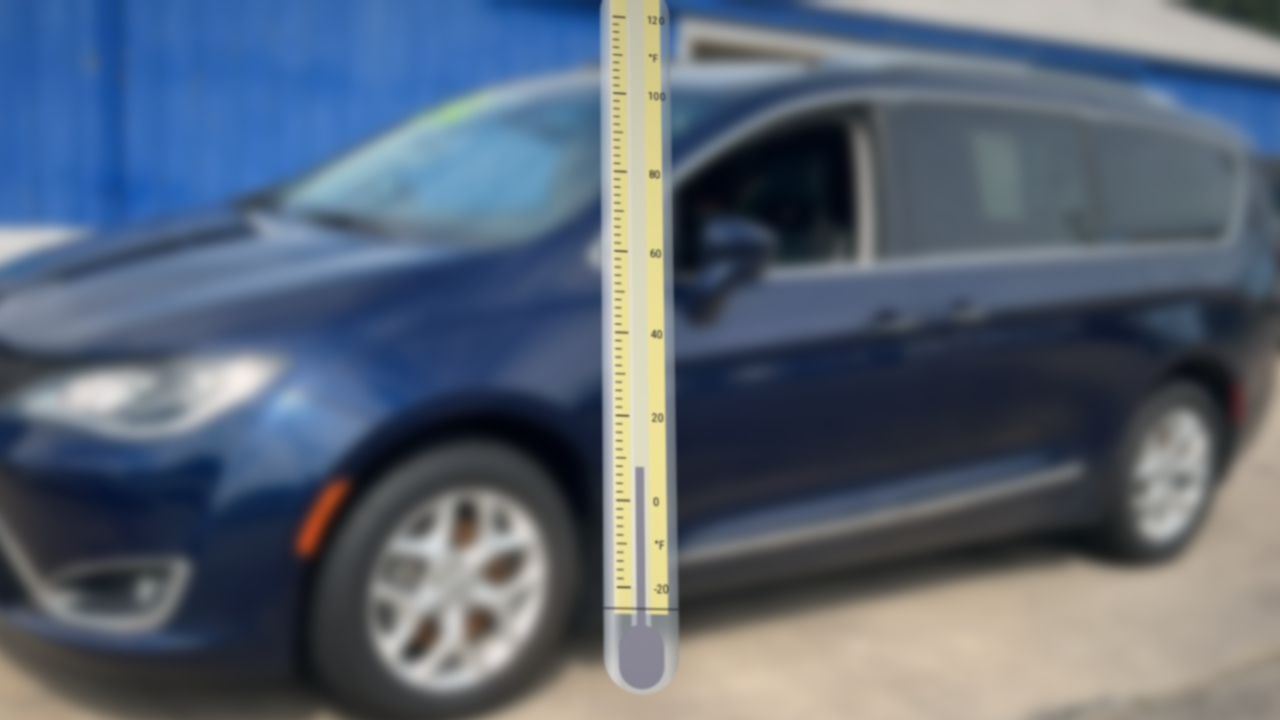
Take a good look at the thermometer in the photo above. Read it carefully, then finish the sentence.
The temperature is 8 °F
